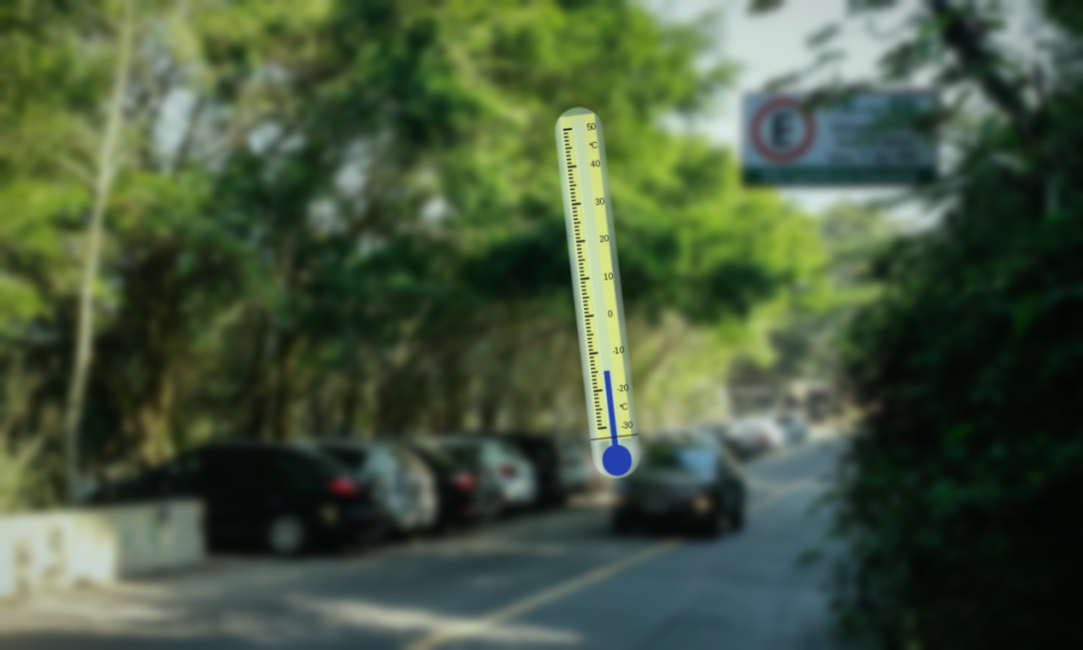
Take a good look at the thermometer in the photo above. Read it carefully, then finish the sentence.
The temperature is -15 °C
